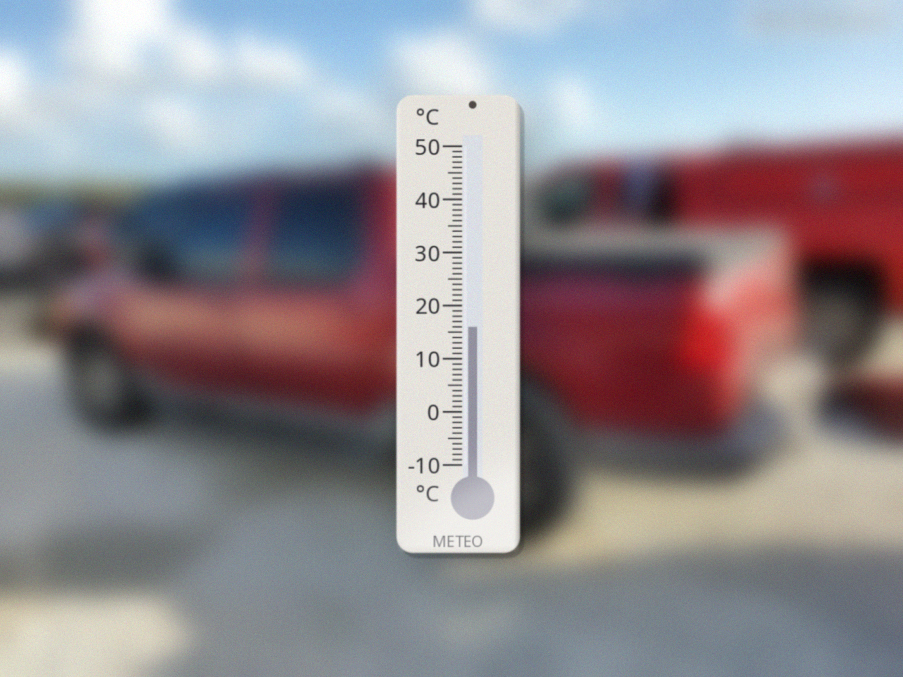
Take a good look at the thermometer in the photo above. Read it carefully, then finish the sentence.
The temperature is 16 °C
